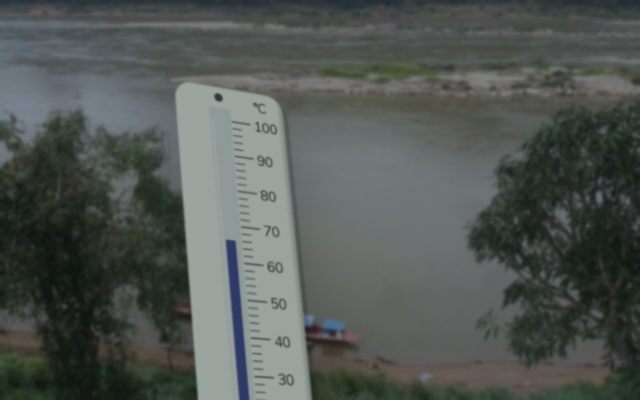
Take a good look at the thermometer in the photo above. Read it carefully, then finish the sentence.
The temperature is 66 °C
